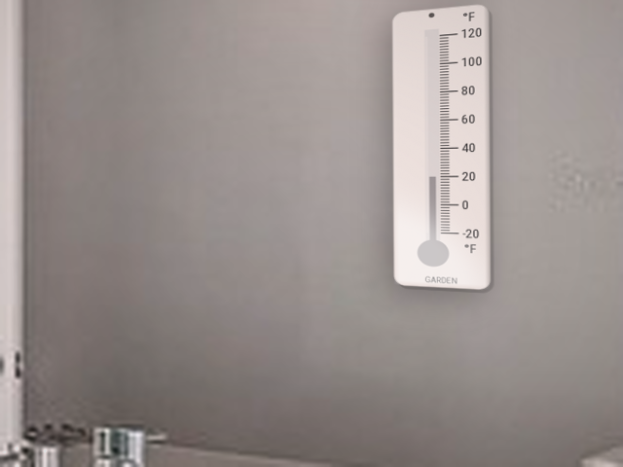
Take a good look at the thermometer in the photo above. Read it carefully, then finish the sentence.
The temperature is 20 °F
